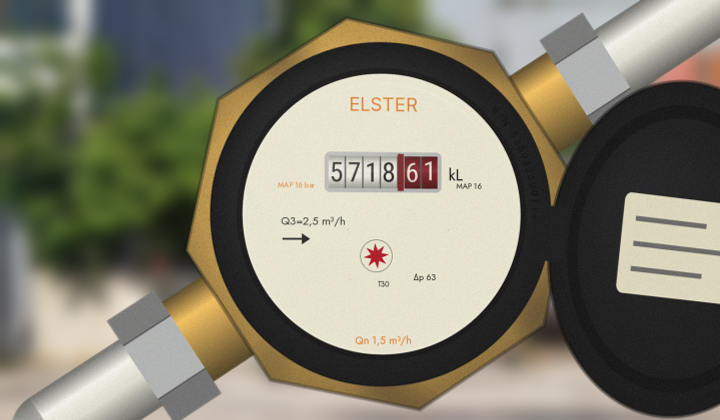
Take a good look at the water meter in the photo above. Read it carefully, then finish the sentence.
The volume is 5718.61 kL
